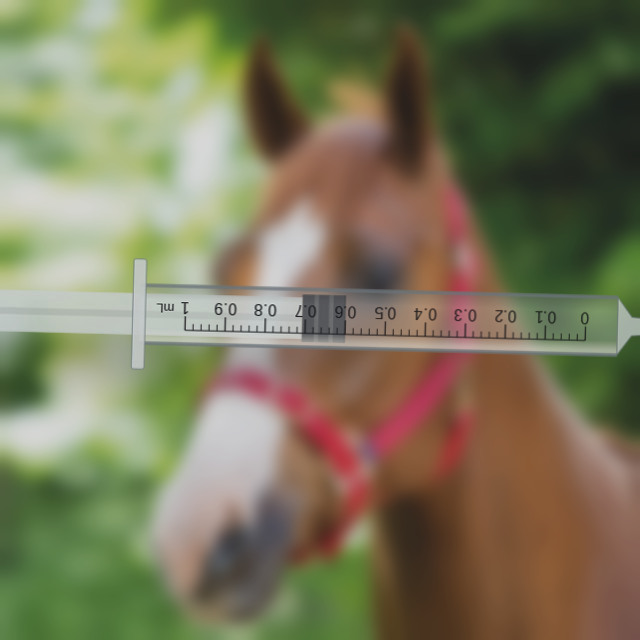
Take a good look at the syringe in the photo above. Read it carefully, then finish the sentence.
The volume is 0.6 mL
